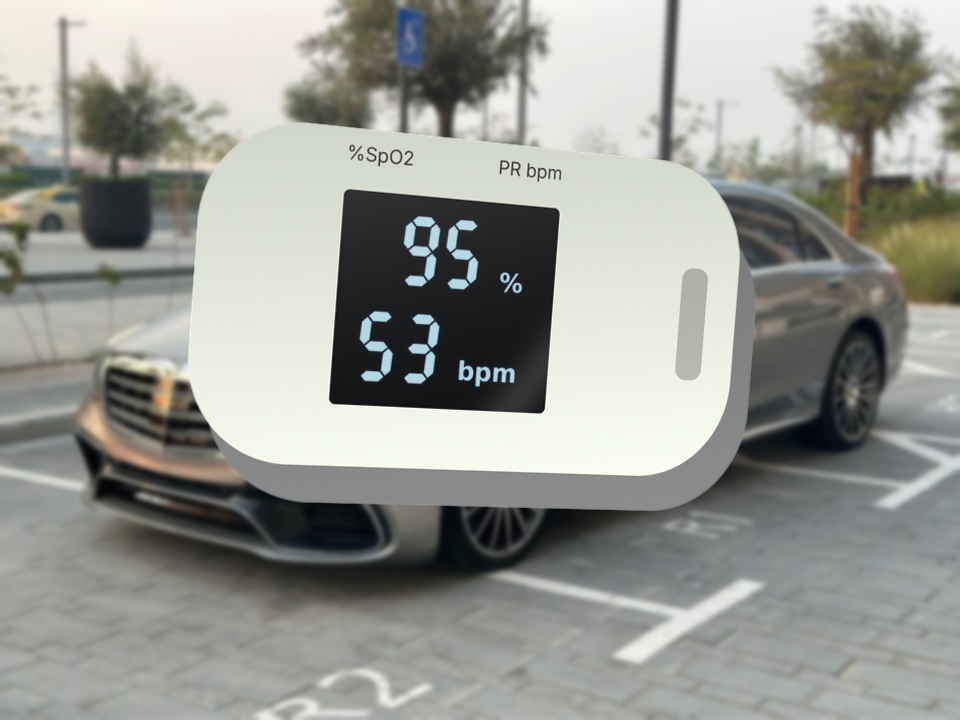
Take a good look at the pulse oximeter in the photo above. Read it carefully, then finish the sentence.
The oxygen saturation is 95 %
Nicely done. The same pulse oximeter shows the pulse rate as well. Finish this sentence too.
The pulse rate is 53 bpm
